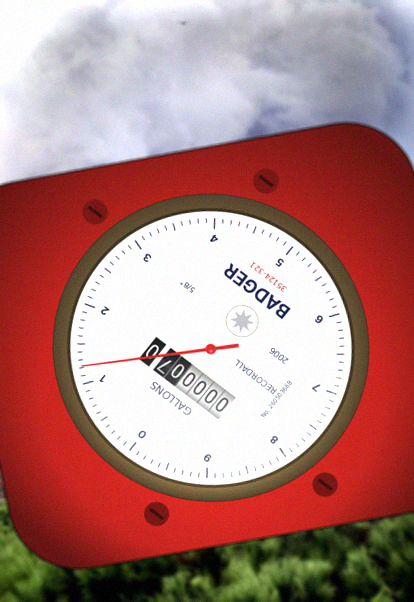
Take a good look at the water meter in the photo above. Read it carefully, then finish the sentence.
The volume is 71.2 gal
